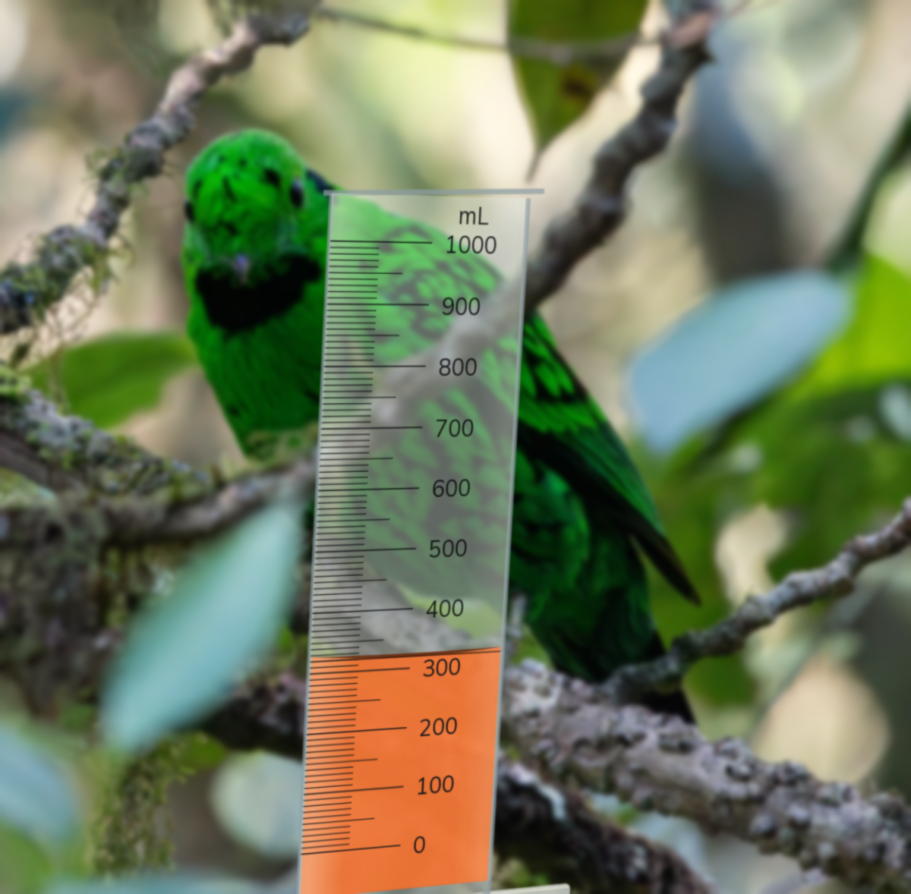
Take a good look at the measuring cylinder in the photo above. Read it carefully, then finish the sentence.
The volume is 320 mL
